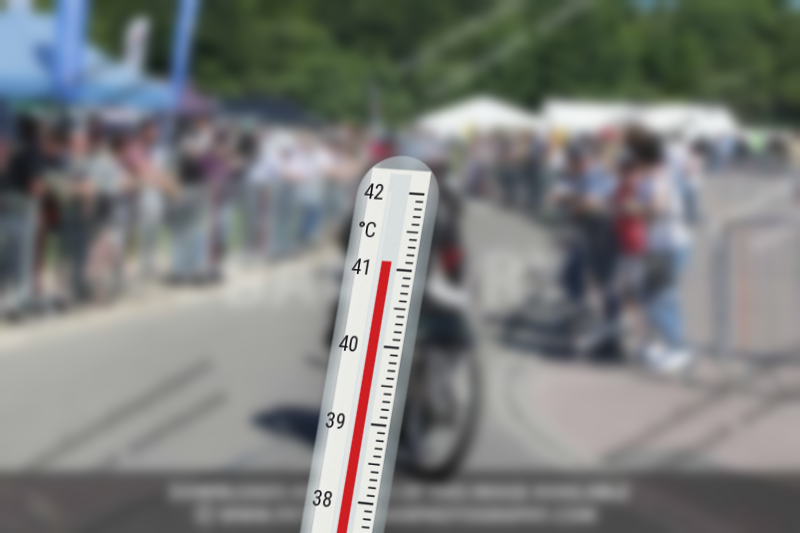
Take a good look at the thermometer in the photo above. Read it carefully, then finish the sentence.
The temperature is 41.1 °C
